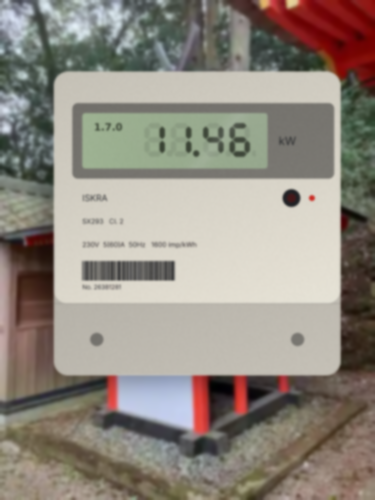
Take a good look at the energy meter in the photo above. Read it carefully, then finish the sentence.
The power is 11.46 kW
